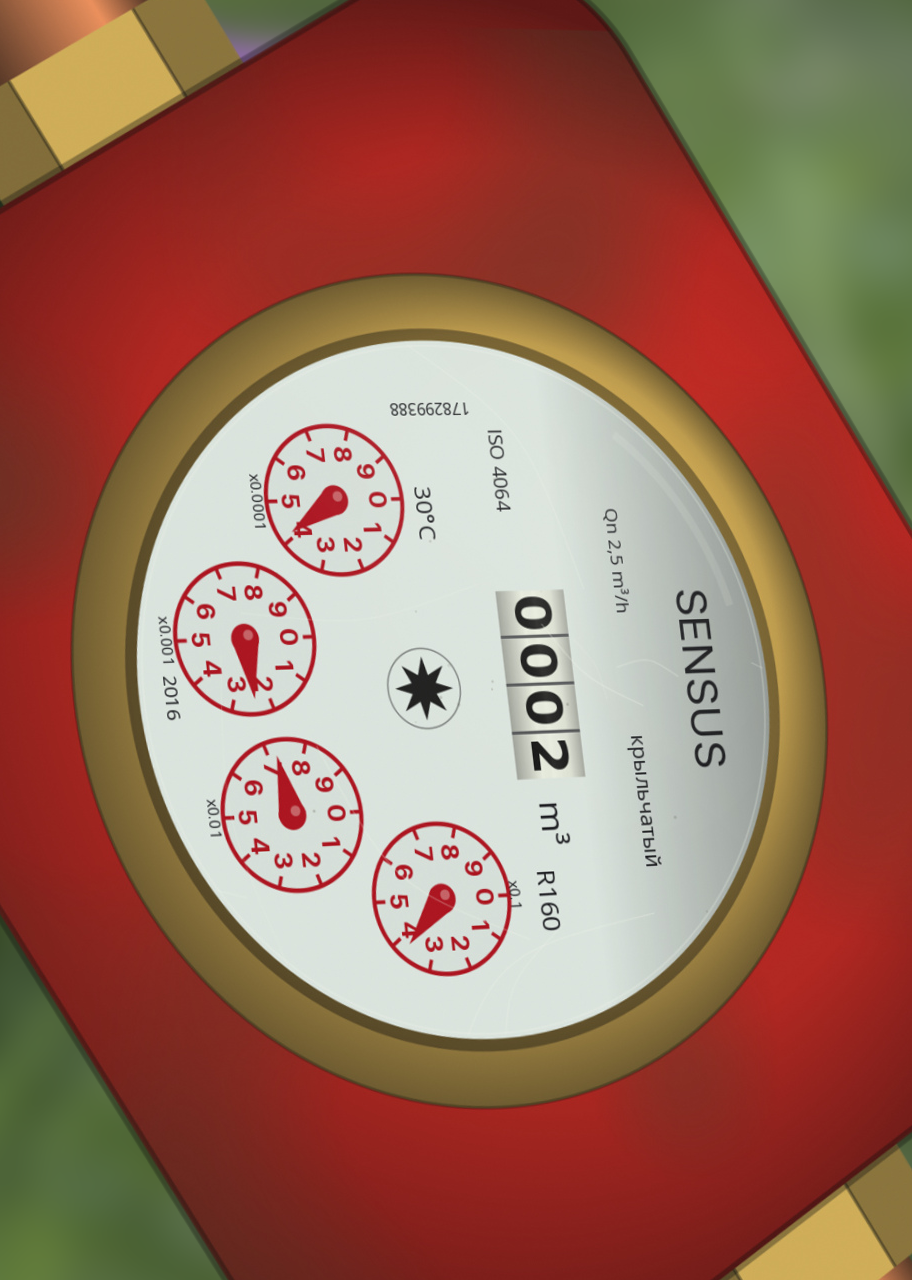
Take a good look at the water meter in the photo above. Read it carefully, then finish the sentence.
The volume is 2.3724 m³
